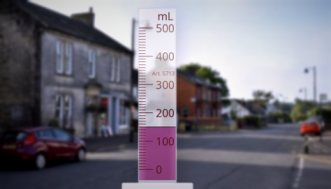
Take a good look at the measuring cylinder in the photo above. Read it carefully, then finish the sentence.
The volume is 150 mL
